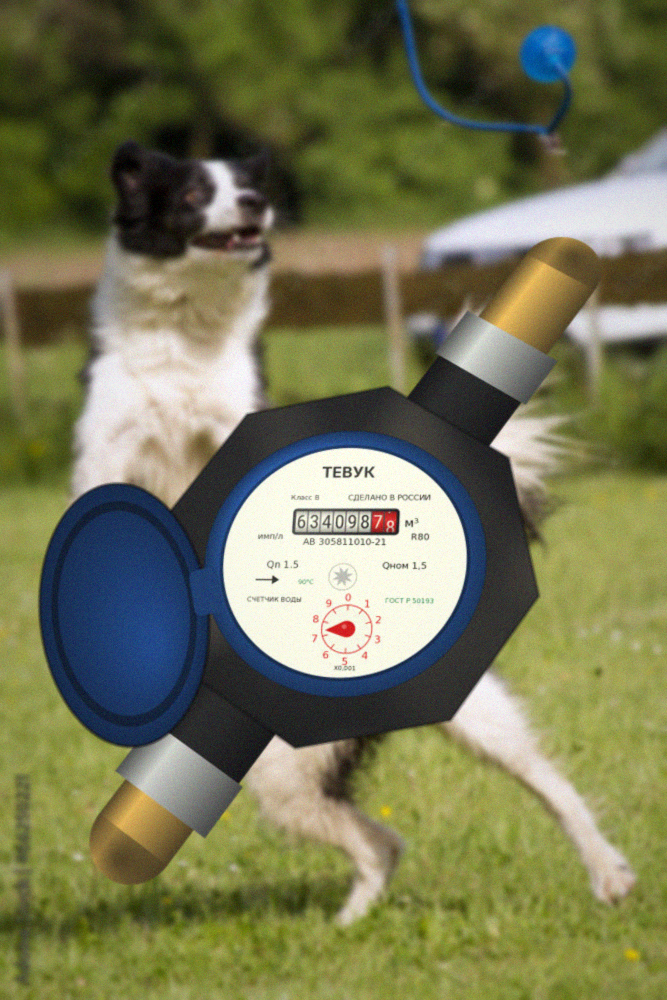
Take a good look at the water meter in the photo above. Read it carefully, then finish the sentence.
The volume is 634098.777 m³
